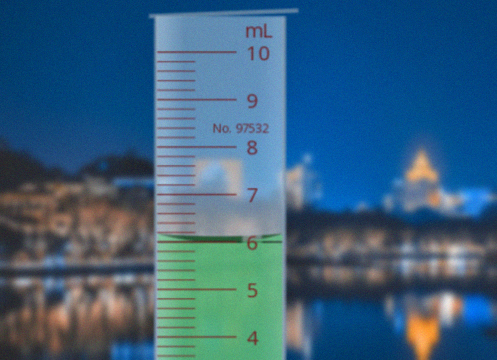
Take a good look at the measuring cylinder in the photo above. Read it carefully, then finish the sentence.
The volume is 6 mL
